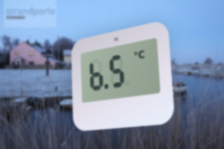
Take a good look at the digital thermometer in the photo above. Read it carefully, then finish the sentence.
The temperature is 6.5 °C
